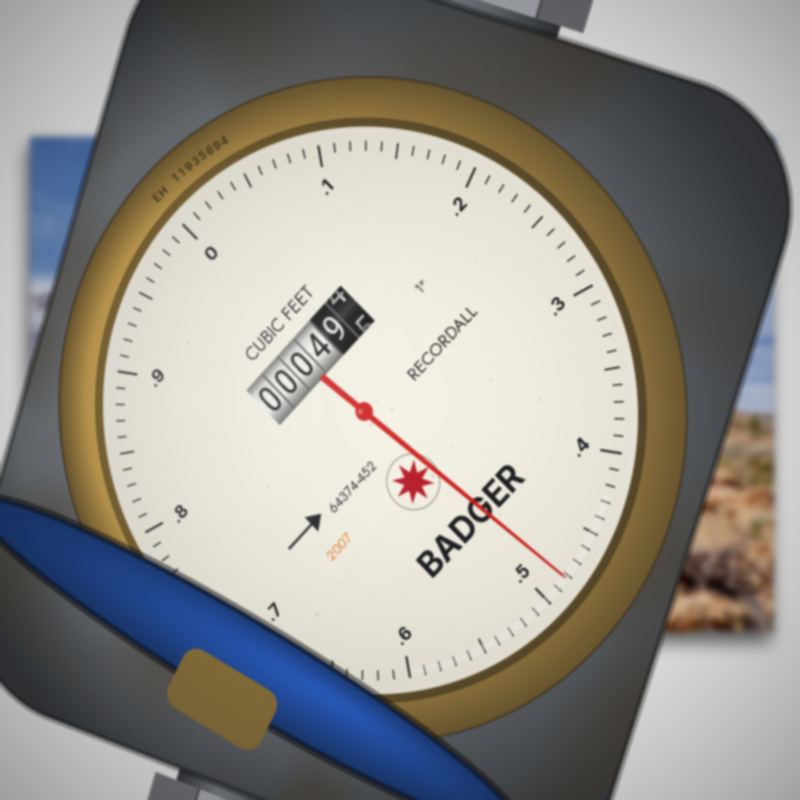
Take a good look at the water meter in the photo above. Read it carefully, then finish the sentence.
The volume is 494.48 ft³
